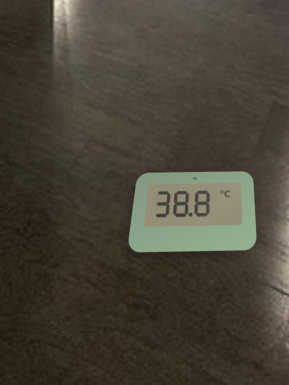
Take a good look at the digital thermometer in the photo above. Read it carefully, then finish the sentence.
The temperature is 38.8 °C
